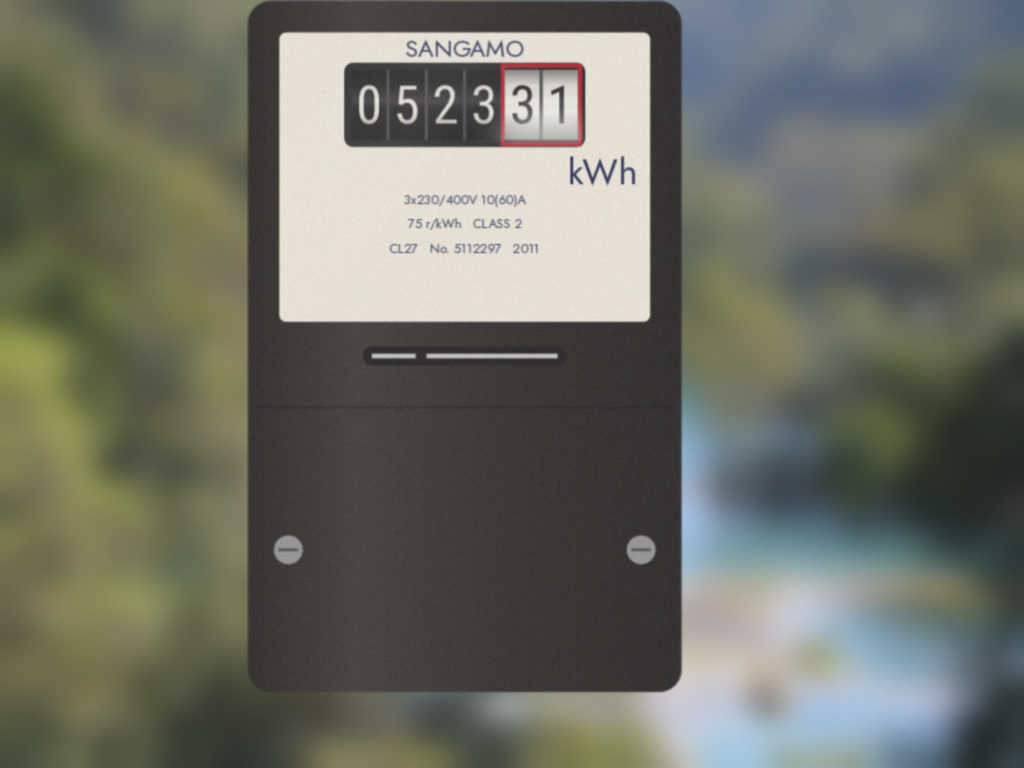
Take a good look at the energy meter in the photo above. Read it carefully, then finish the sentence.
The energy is 523.31 kWh
